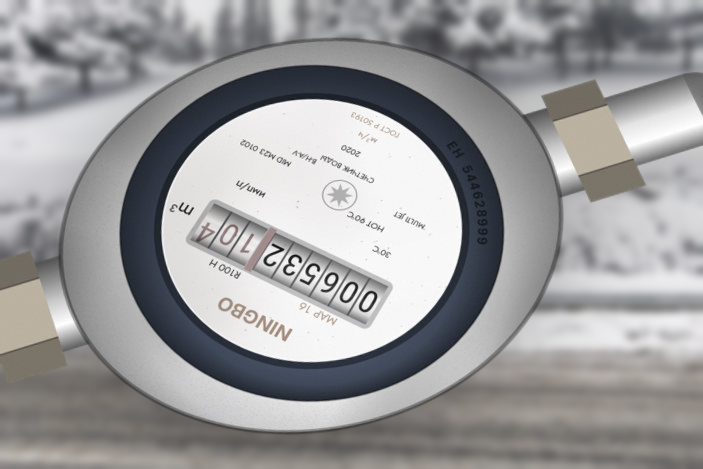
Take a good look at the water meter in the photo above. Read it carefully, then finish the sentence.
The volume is 6532.104 m³
